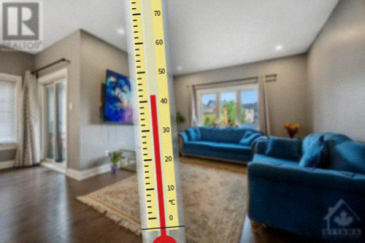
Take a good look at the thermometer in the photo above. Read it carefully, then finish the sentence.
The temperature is 42 °C
